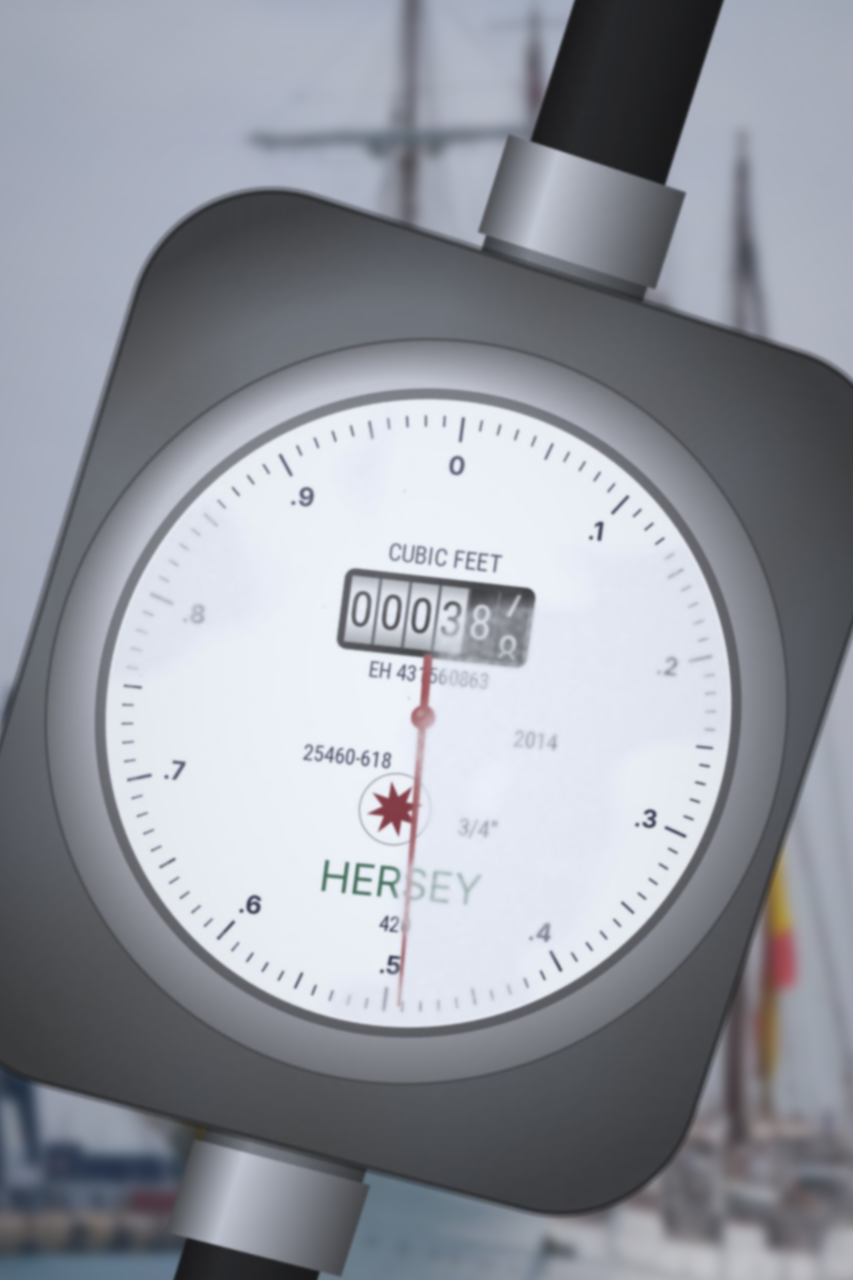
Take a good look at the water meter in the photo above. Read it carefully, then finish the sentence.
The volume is 387.49 ft³
